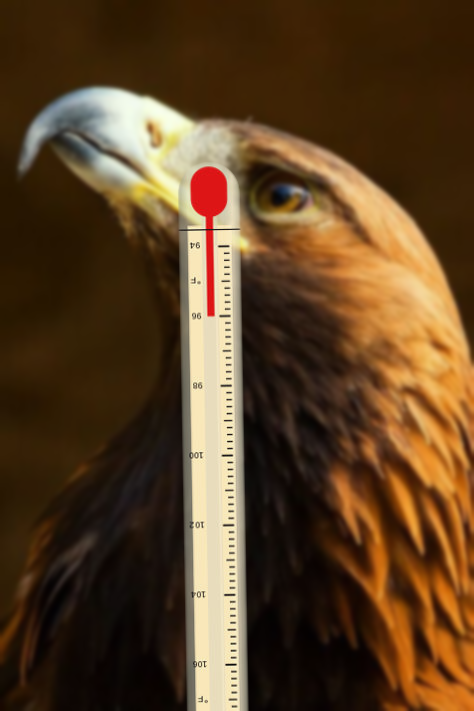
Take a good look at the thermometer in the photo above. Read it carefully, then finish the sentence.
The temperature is 96 °F
